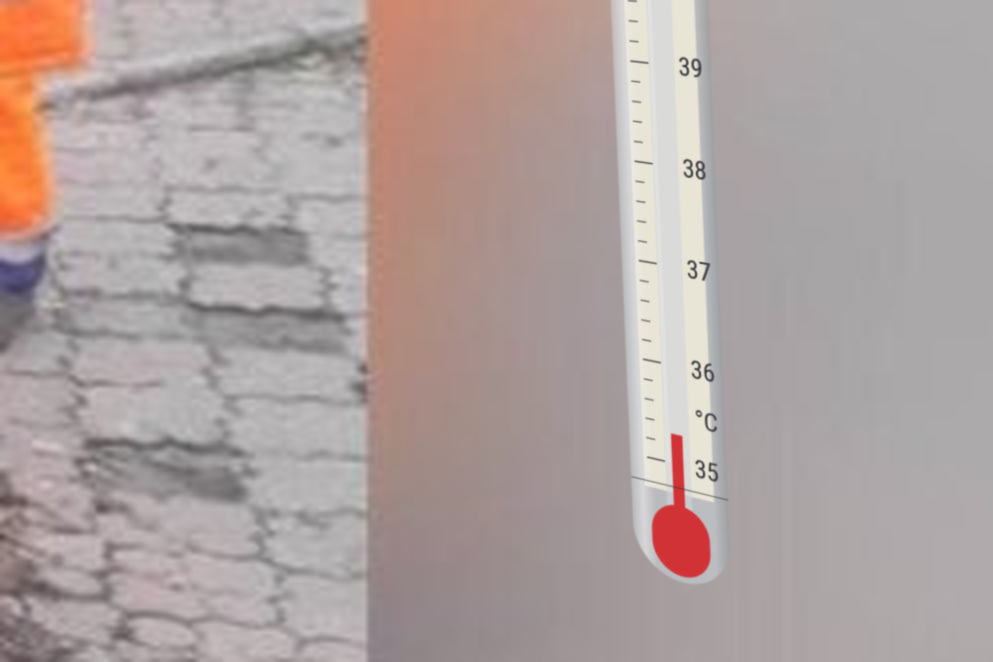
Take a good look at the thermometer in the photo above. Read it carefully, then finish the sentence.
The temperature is 35.3 °C
